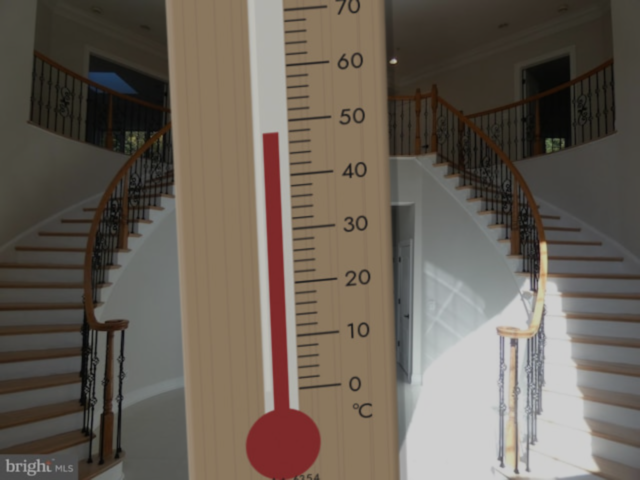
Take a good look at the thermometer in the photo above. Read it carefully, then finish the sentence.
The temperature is 48 °C
